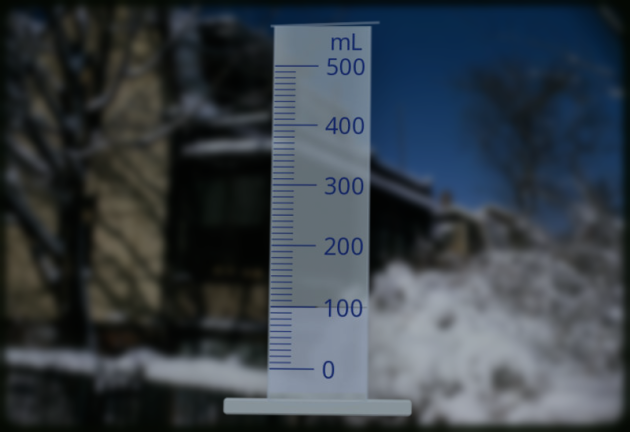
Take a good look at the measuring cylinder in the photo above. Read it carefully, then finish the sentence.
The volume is 100 mL
